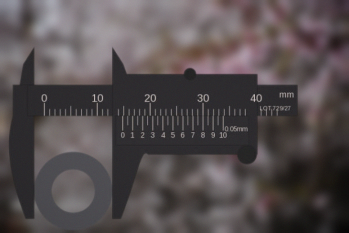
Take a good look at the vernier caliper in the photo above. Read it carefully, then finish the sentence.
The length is 14.8 mm
